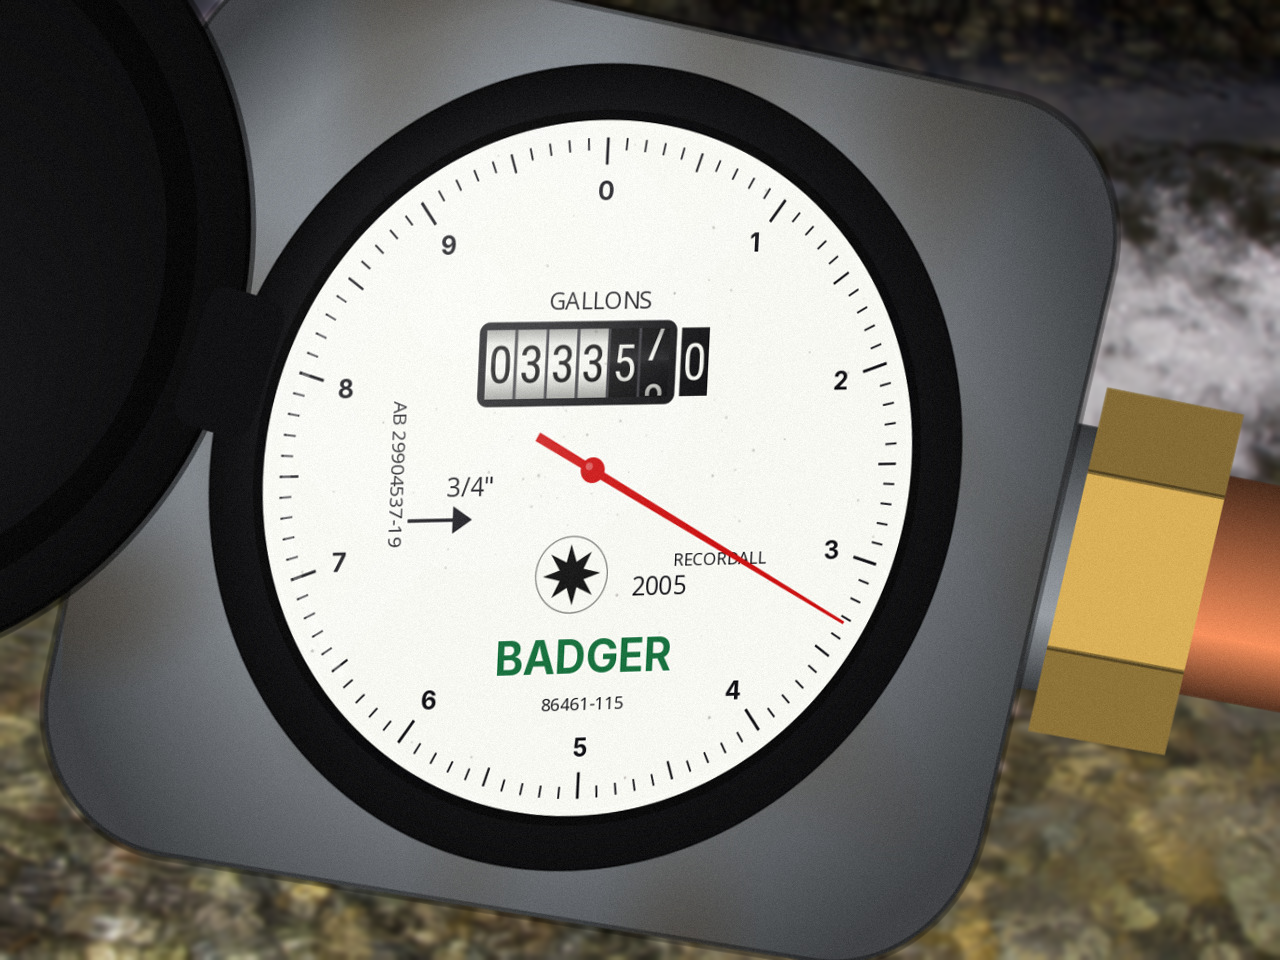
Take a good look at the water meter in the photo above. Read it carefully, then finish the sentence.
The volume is 333573.3 gal
